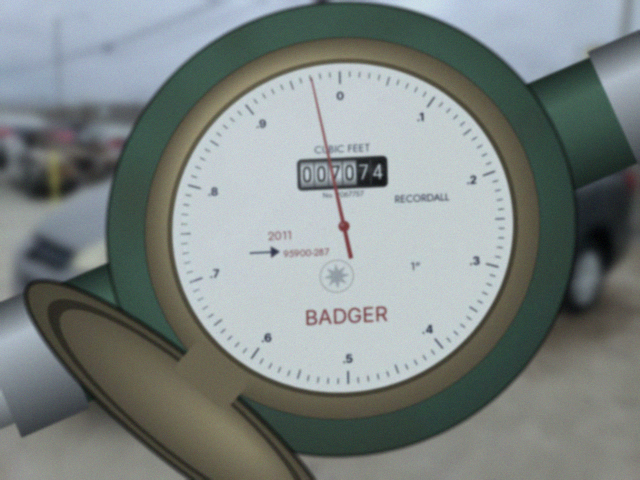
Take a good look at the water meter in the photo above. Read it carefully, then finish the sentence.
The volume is 7073.97 ft³
